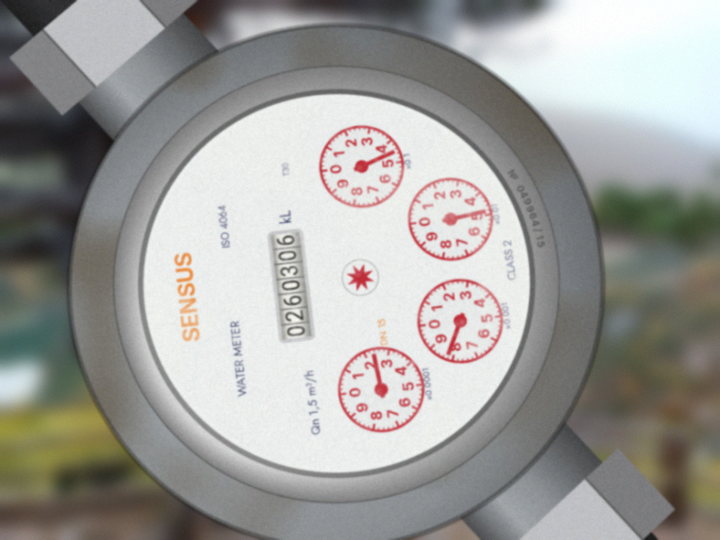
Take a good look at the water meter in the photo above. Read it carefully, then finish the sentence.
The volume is 260306.4482 kL
